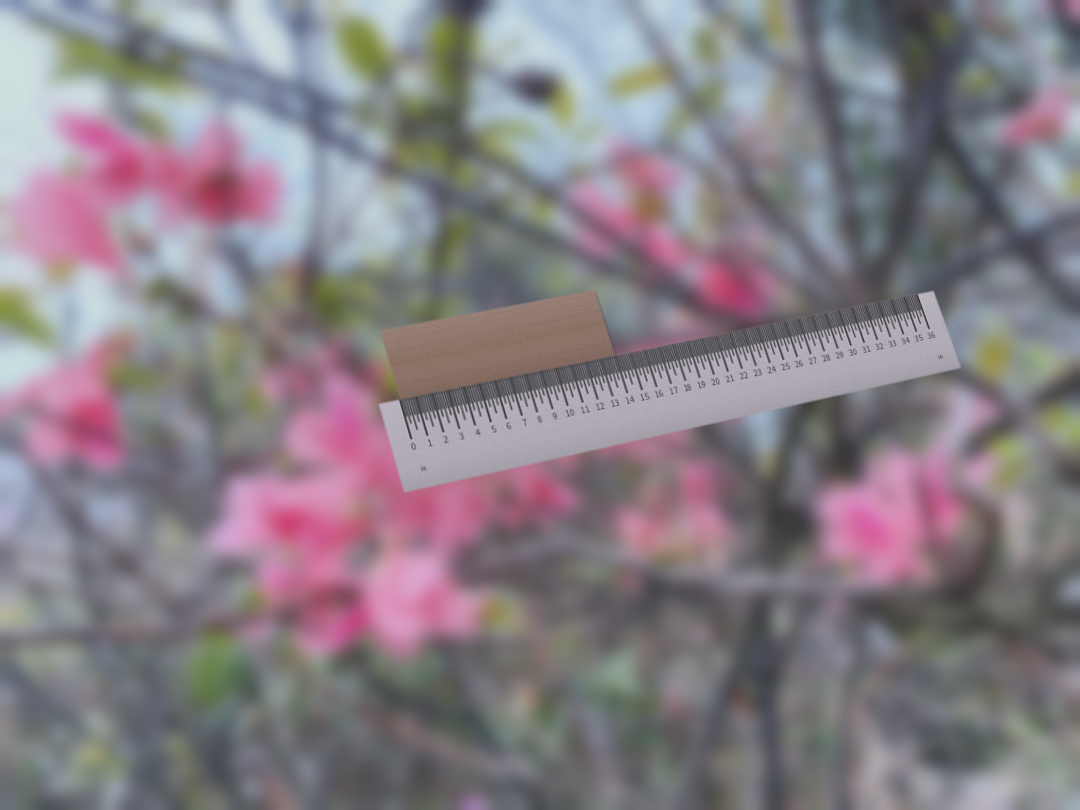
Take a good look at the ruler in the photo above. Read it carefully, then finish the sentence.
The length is 14 in
